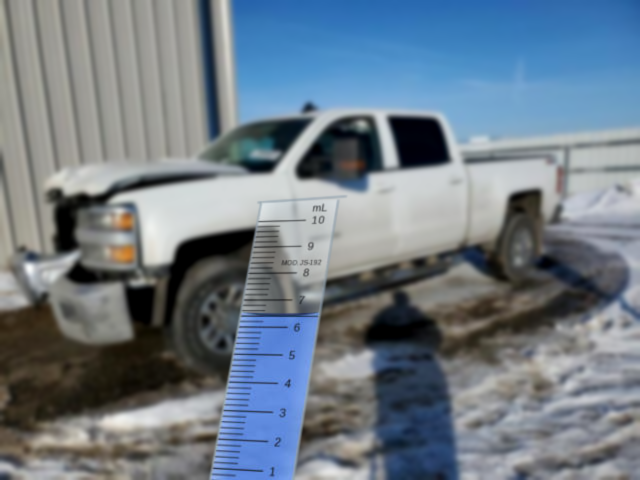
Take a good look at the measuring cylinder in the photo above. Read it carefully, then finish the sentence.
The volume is 6.4 mL
